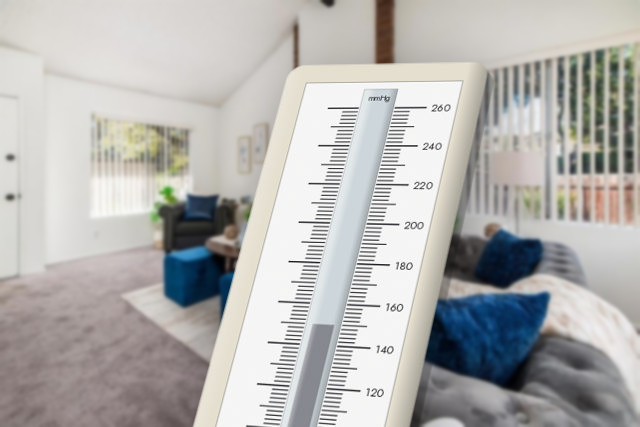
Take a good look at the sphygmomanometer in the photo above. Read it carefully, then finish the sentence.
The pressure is 150 mmHg
